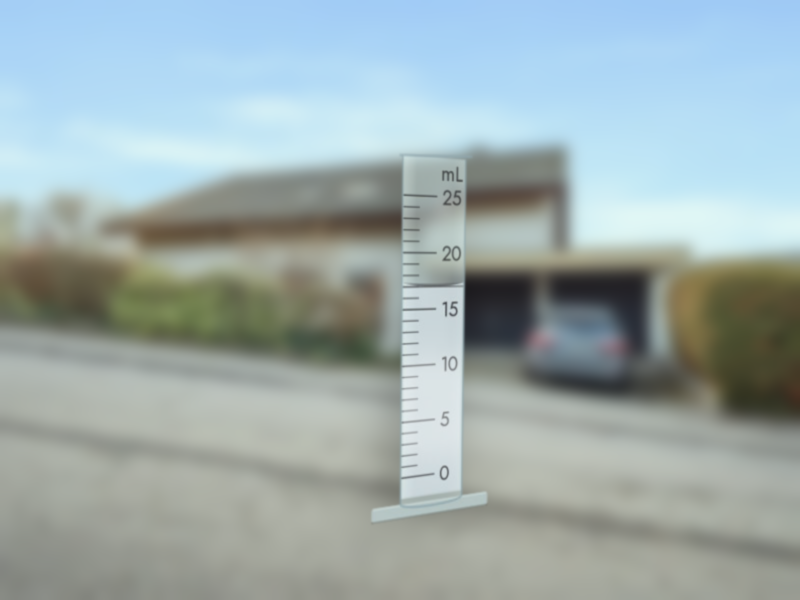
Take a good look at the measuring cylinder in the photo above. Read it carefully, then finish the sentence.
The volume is 17 mL
